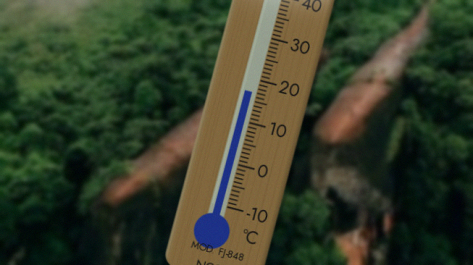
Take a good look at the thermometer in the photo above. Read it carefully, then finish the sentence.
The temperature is 17 °C
